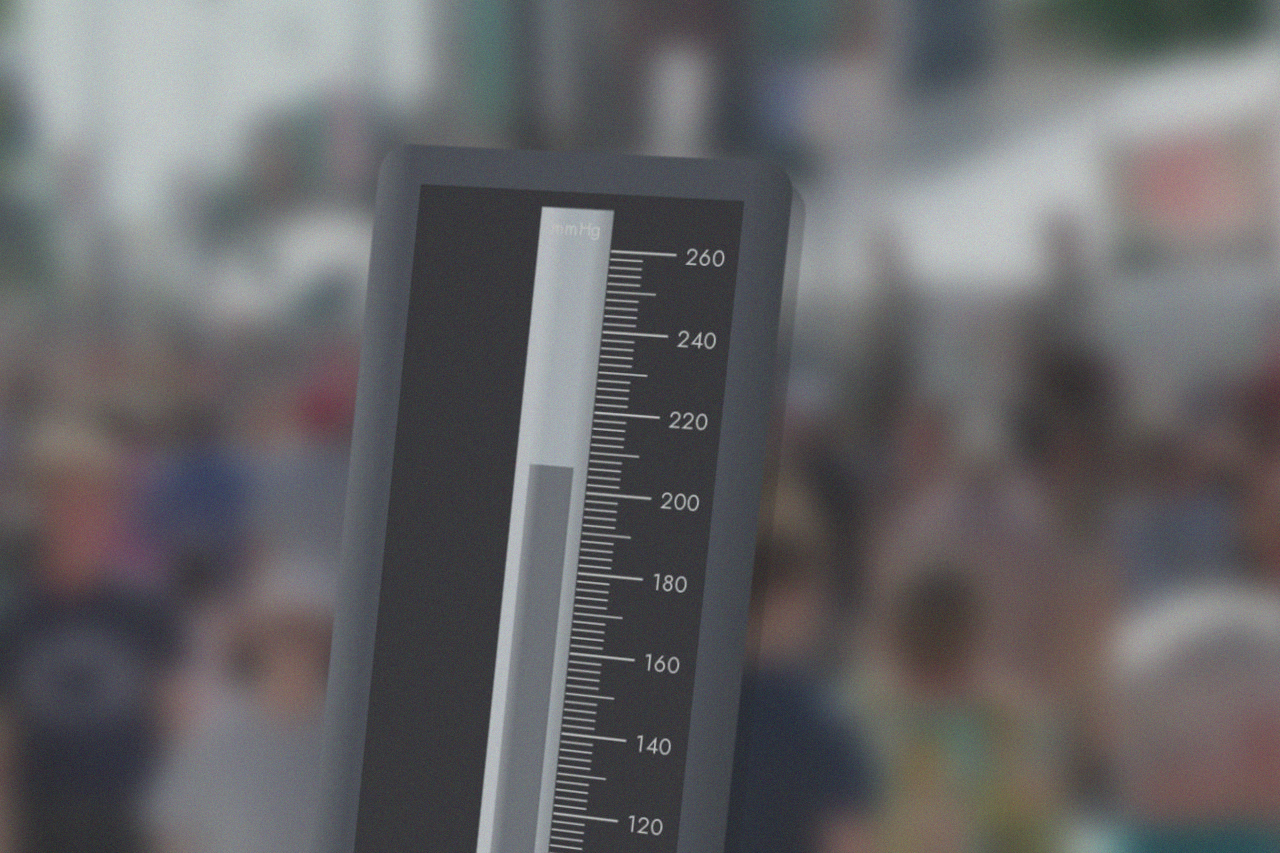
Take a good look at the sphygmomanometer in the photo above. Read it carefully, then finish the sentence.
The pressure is 206 mmHg
